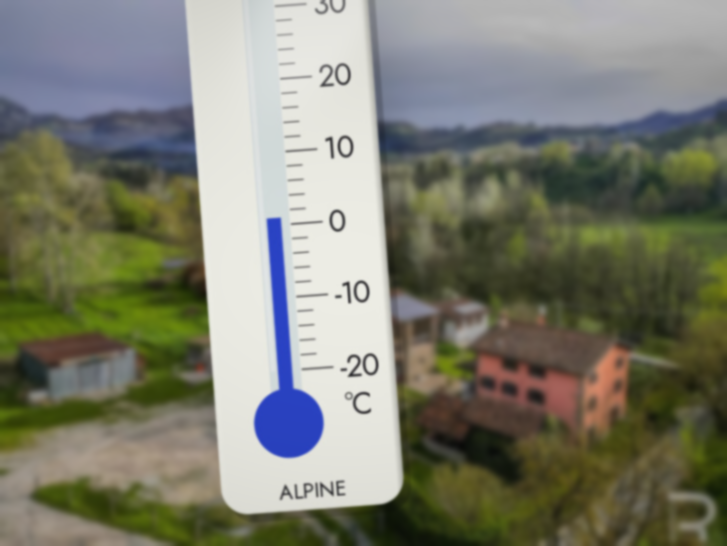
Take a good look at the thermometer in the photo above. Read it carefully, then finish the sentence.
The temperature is 1 °C
